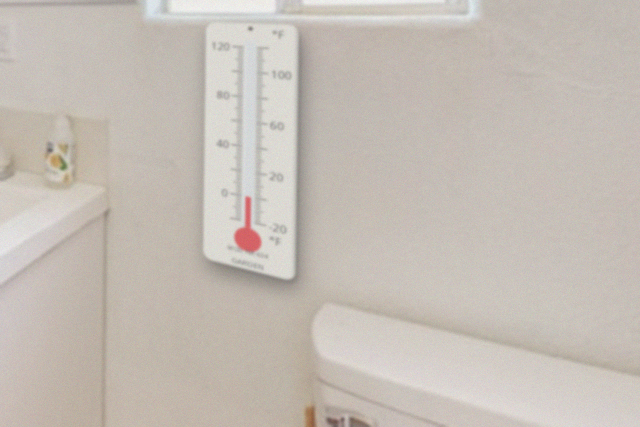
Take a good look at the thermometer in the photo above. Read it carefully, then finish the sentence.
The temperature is 0 °F
